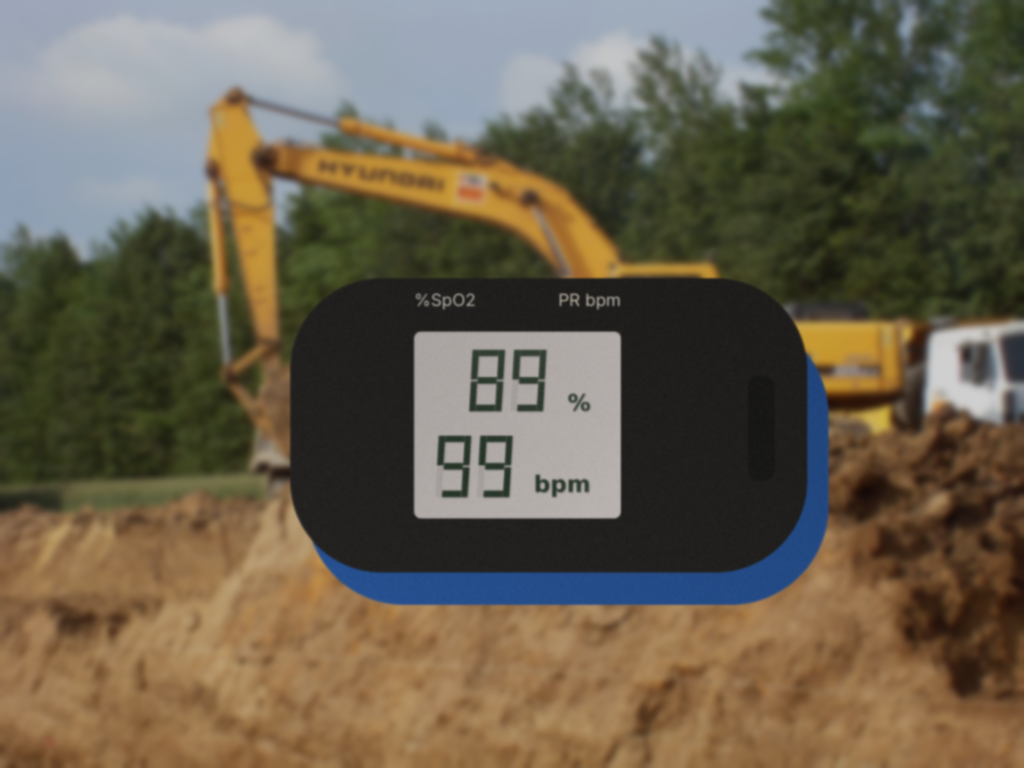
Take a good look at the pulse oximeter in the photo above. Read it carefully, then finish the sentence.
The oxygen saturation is 89 %
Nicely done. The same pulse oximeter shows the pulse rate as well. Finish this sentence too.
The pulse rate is 99 bpm
